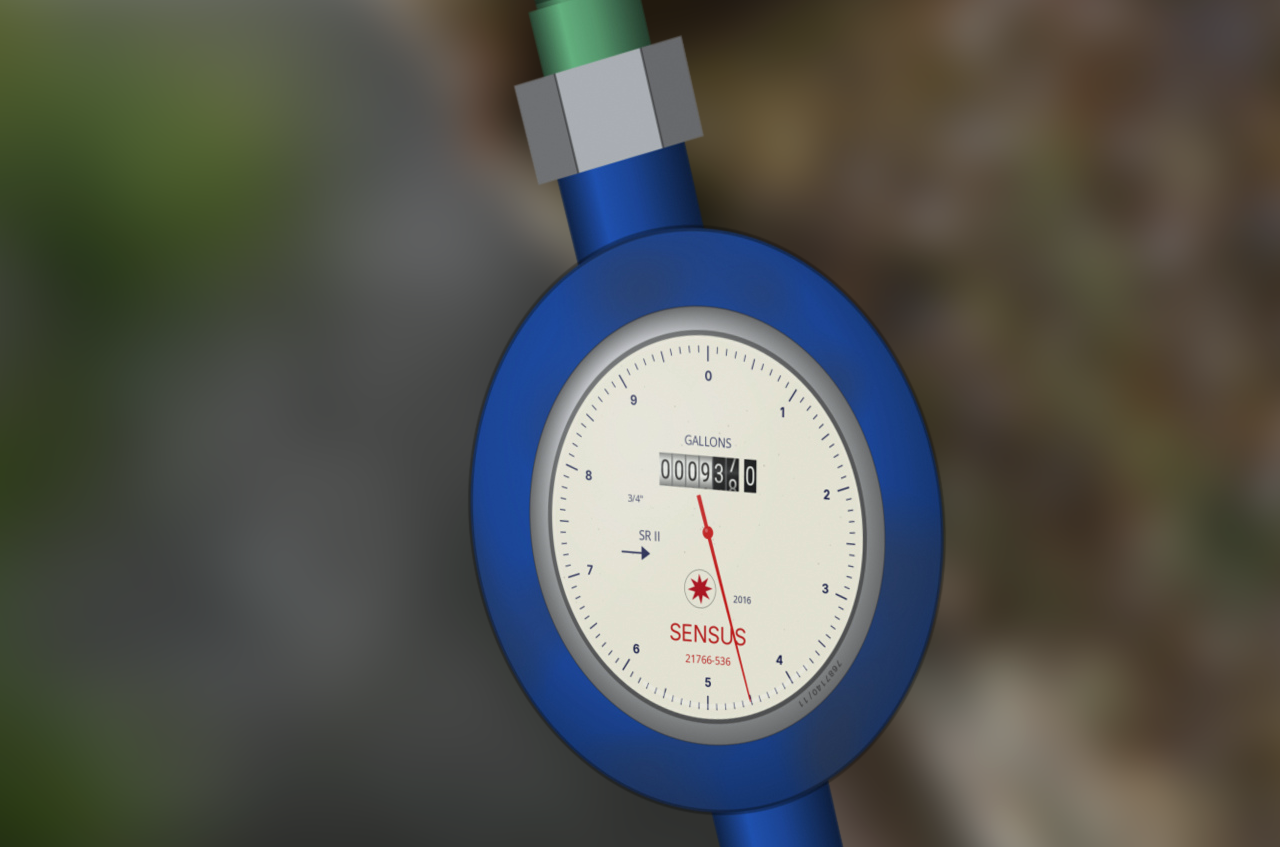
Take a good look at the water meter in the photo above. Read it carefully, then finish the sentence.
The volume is 9374.5 gal
